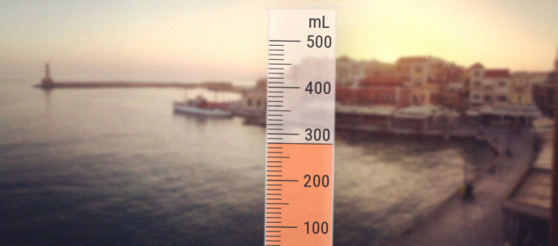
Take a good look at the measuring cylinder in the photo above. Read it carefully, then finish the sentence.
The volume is 280 mL
